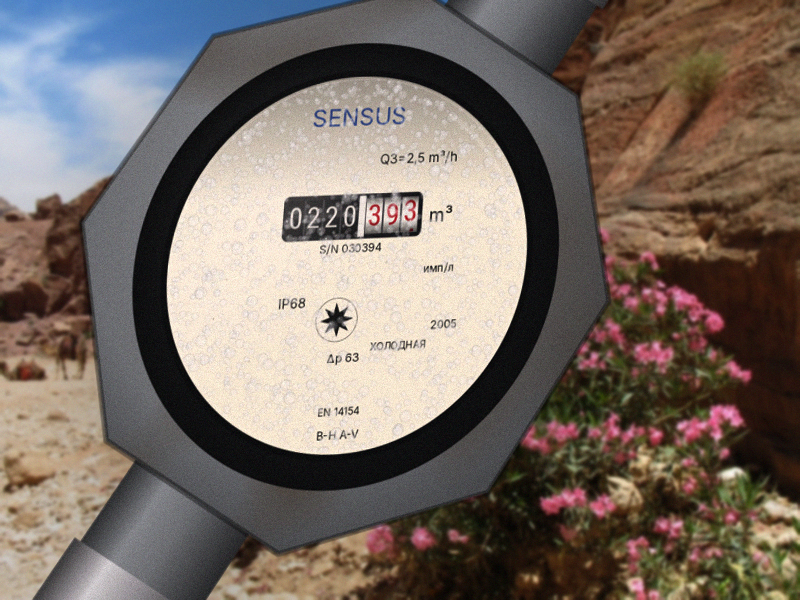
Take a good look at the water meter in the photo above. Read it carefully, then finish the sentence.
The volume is 220.393 m³
